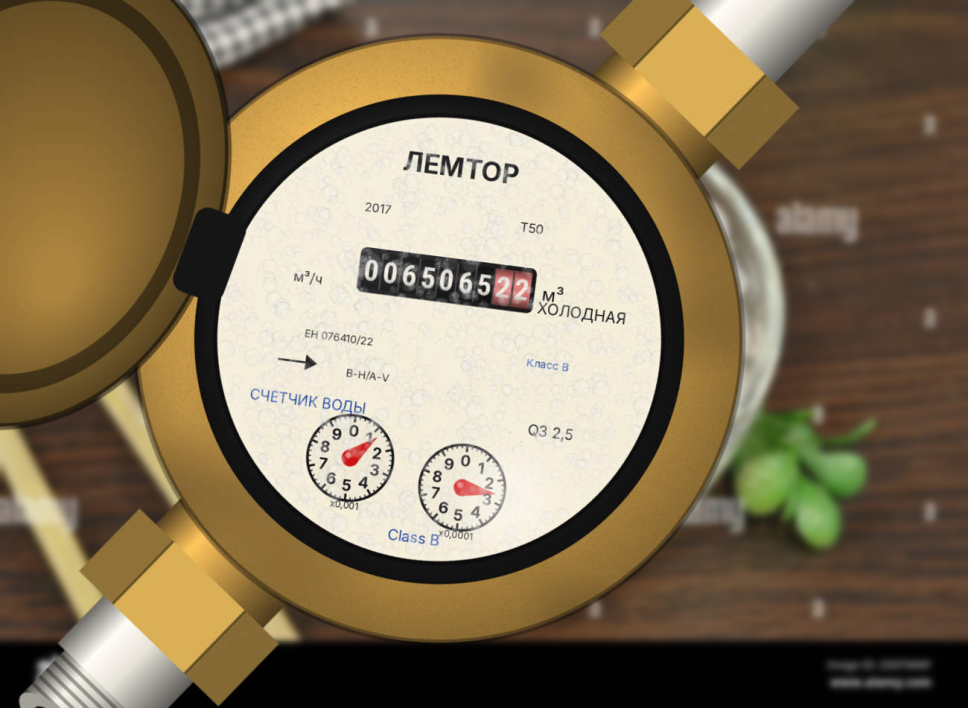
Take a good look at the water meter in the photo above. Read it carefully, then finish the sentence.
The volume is 65065.2212 m³
